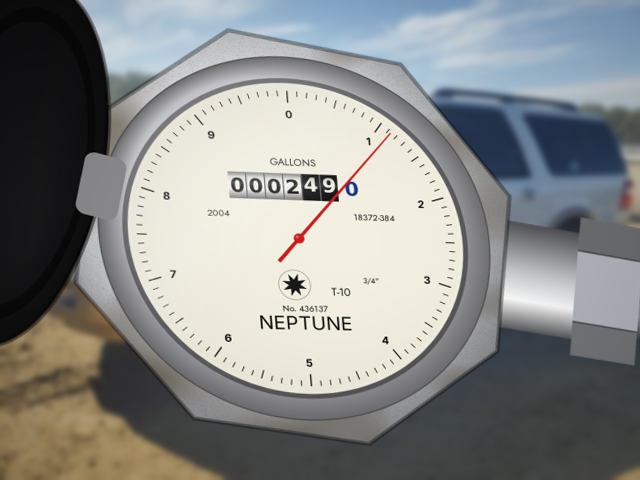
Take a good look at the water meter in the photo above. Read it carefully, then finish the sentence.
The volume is 2491.1 gal
